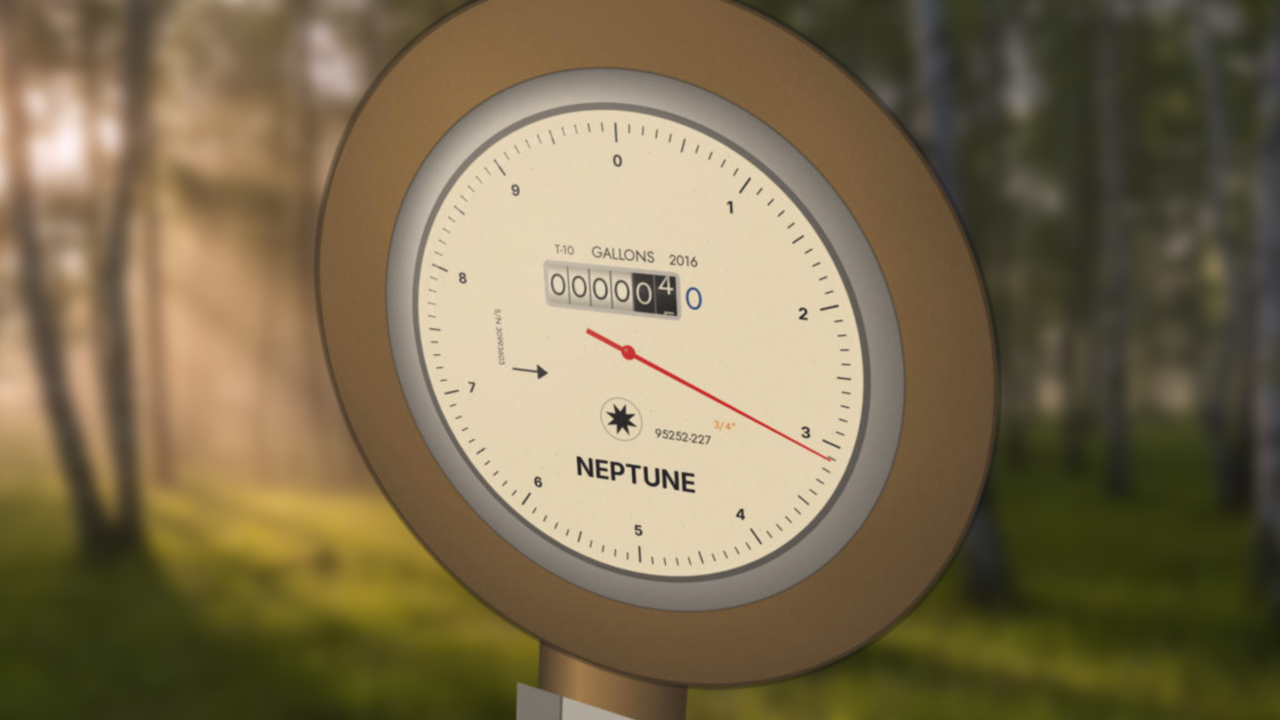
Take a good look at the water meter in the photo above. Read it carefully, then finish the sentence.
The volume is 43.1 gal
